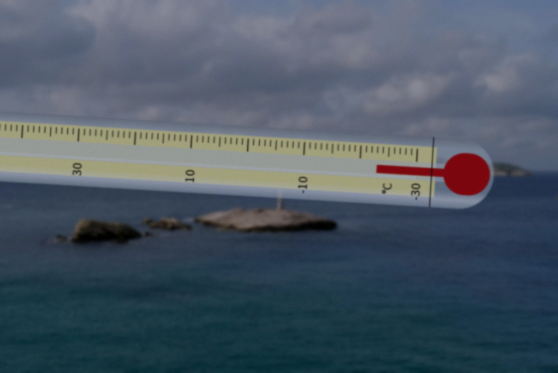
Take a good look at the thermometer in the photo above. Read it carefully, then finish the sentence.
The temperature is -23 °C
